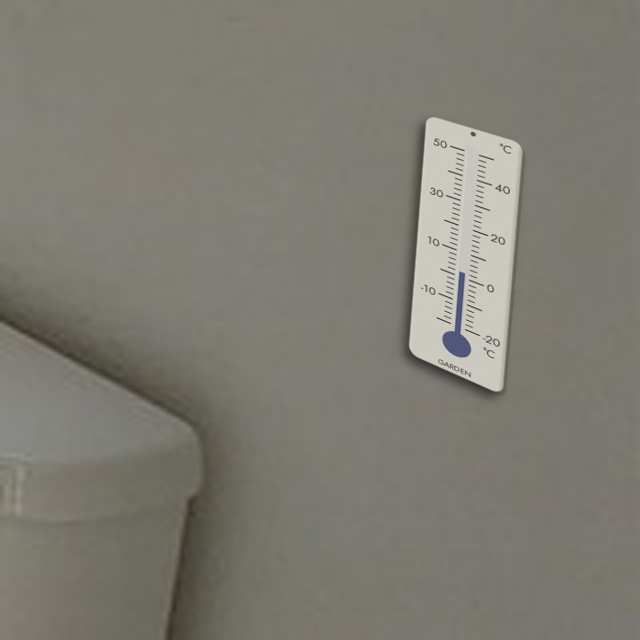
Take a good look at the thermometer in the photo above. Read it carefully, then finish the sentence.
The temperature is 2 °C
